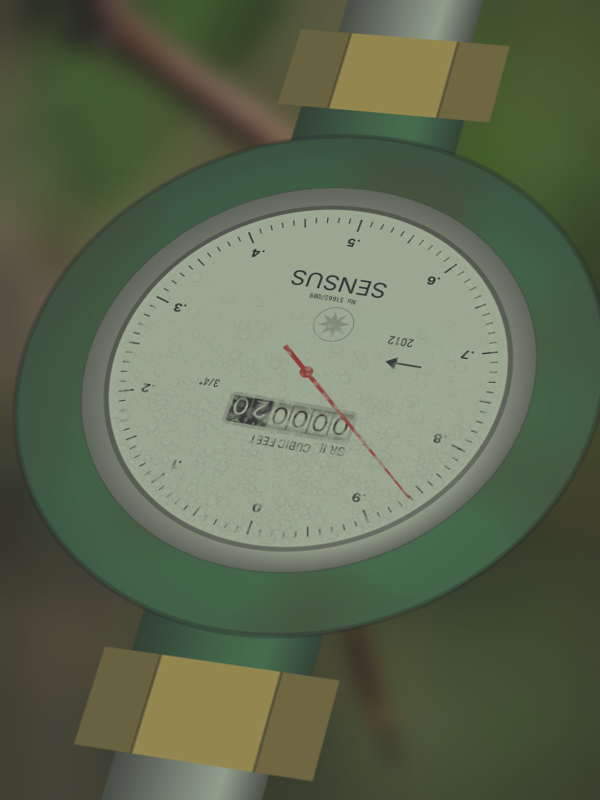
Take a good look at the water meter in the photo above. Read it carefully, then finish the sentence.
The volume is 19.86 ft³
